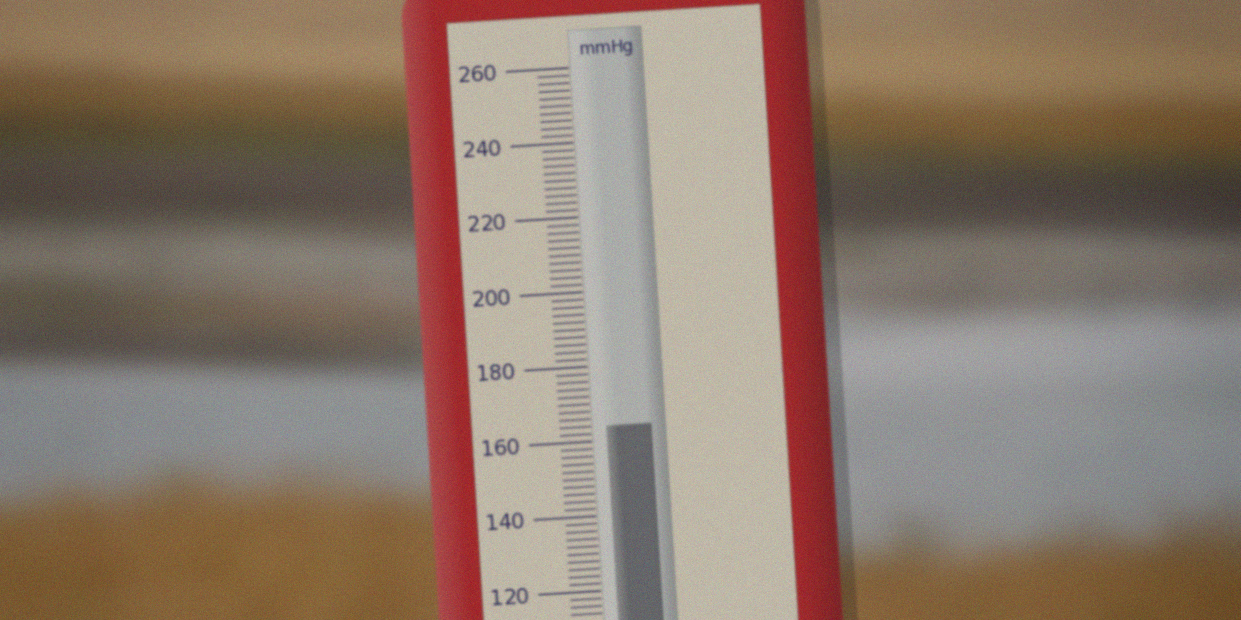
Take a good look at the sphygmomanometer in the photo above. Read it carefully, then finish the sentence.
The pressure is 164 mmHg
